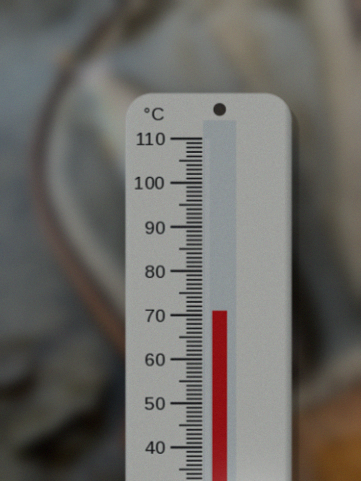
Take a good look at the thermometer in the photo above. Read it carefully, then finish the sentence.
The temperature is 71 °C
